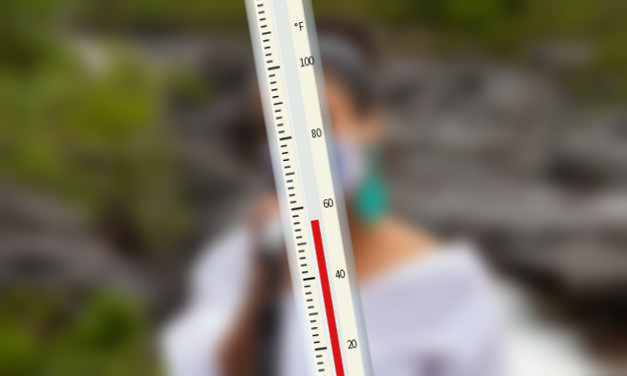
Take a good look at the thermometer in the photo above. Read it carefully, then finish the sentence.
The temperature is 56 °F
